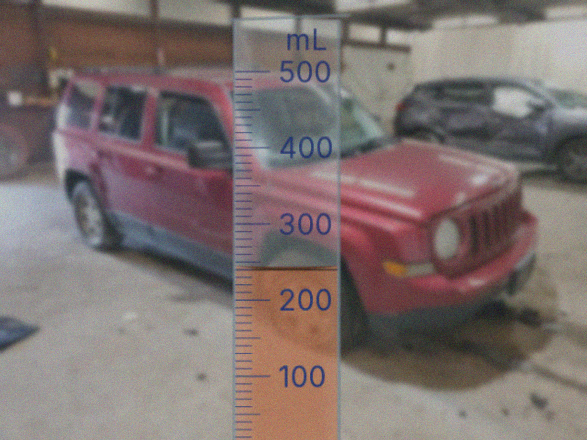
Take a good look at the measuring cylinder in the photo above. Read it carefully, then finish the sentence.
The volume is 240 mL
